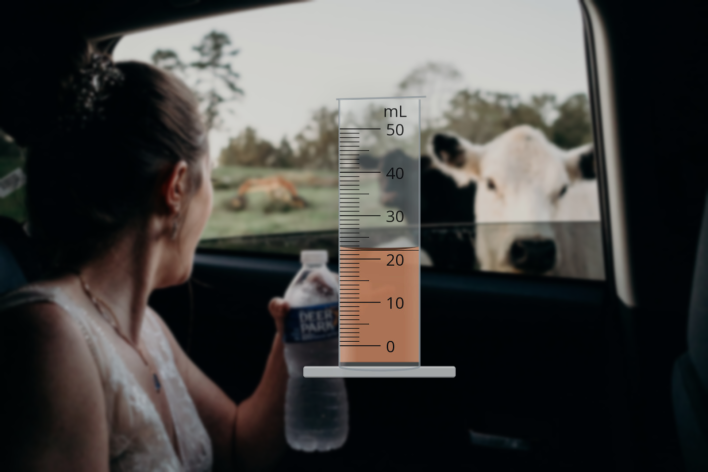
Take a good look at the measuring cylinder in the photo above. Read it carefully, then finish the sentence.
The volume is 22 mL
